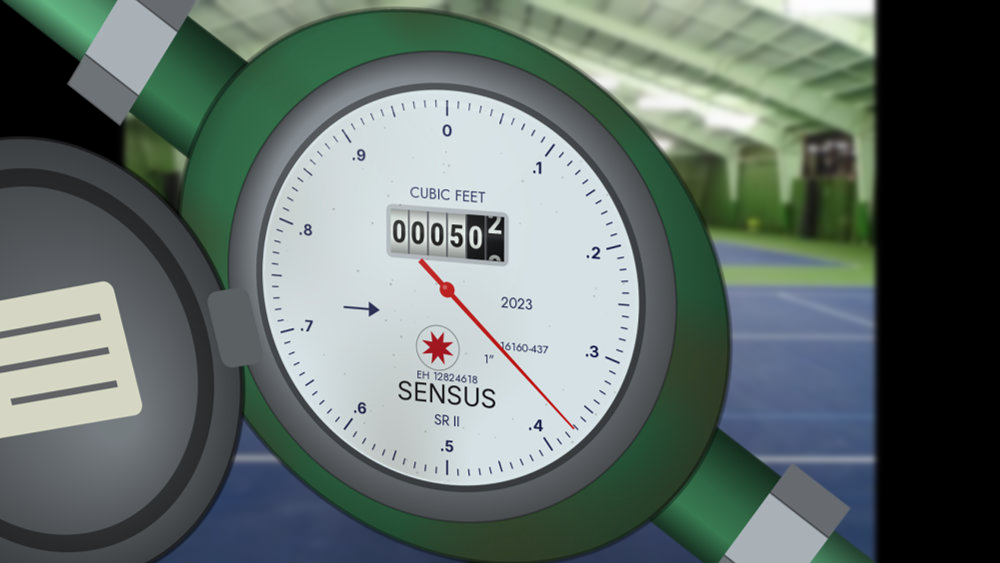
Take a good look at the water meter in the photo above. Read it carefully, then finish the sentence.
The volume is 502.37 ft³
